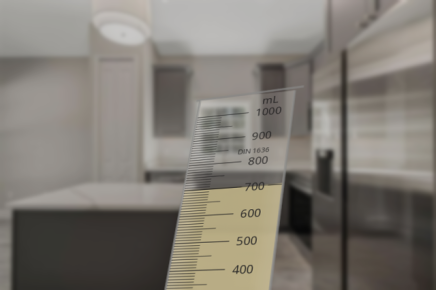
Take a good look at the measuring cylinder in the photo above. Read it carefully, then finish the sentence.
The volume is 700 mL
